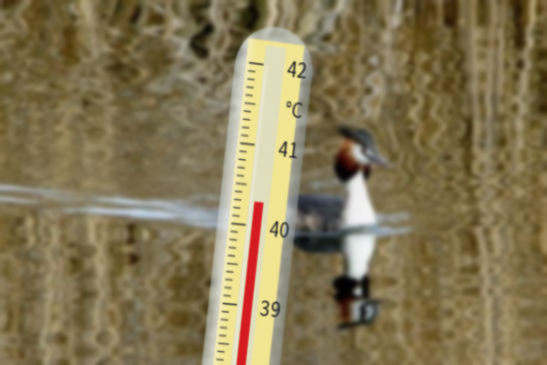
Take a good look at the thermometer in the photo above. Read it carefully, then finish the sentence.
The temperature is 40.3 °C
